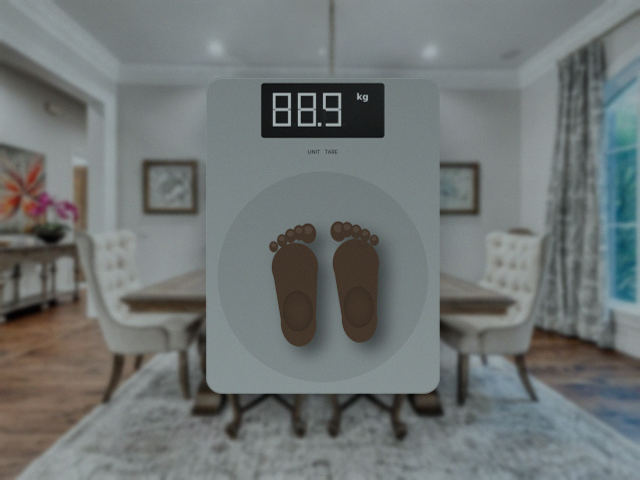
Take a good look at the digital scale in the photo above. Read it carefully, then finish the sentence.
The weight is 88.9 kg
